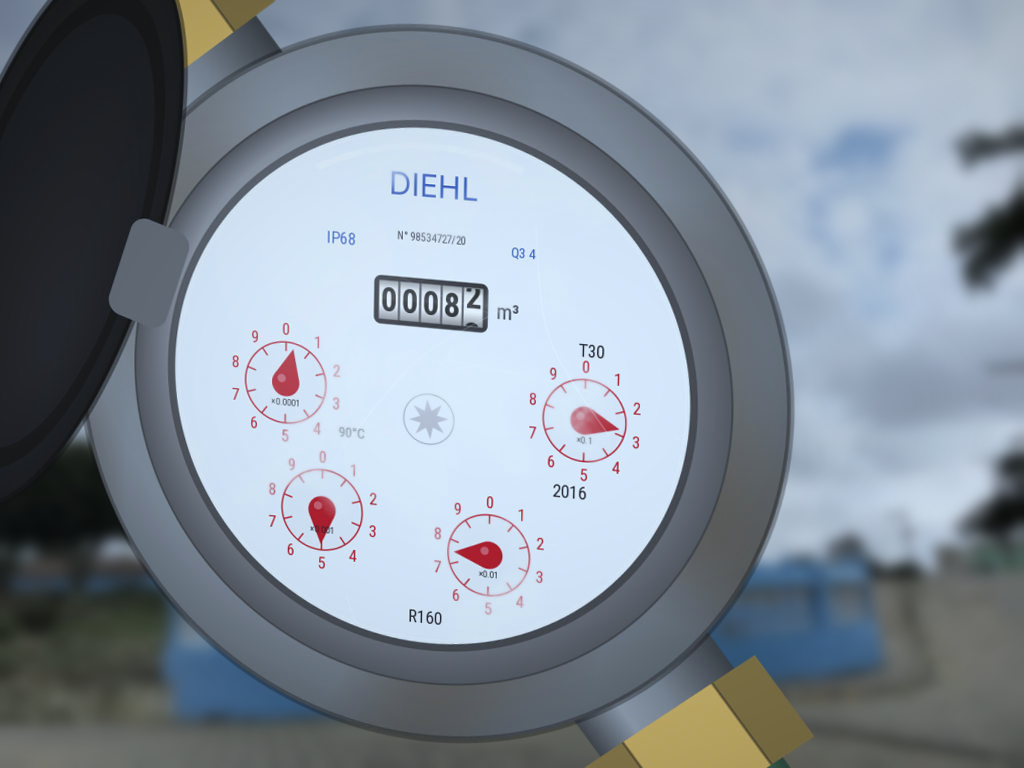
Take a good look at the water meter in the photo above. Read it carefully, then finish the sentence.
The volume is 82.2750 m³
